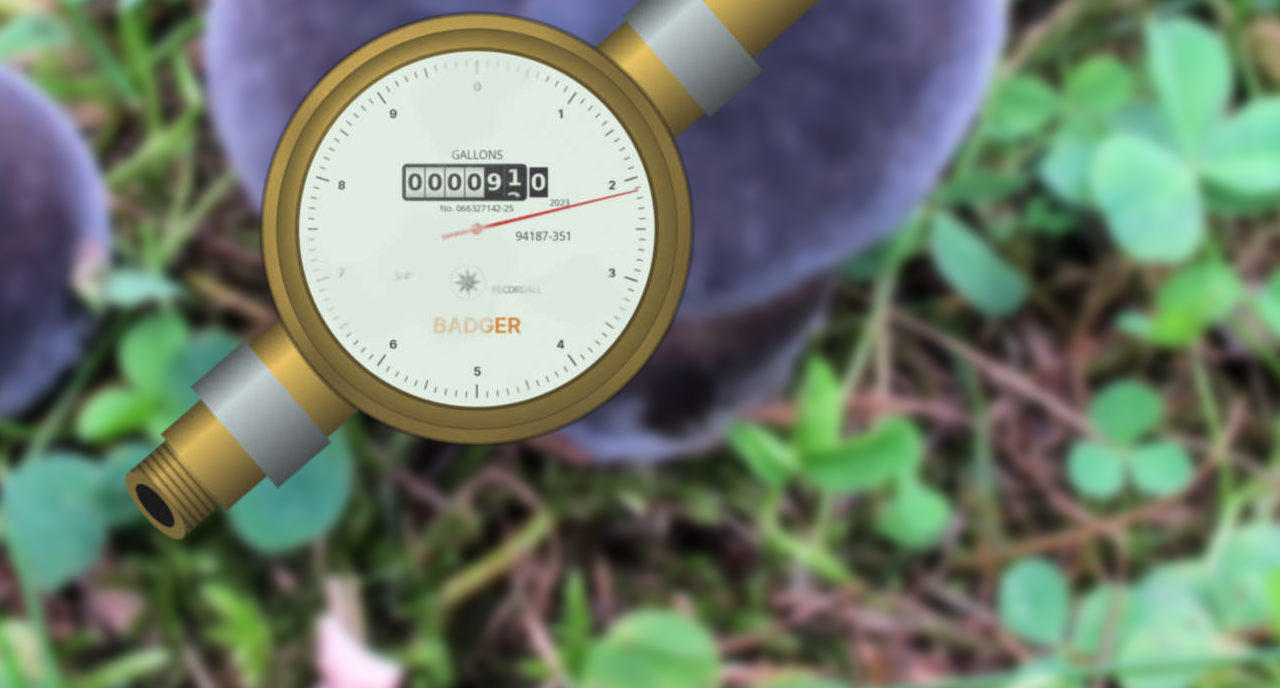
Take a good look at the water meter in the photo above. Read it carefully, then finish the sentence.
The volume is 912.1 gal
